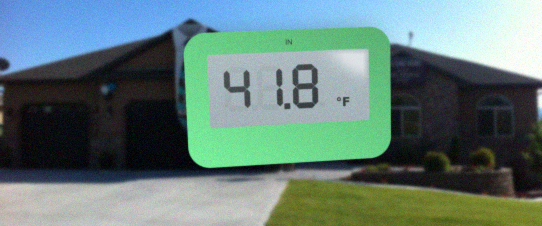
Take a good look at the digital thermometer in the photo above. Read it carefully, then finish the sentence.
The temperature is 41.8 °F
